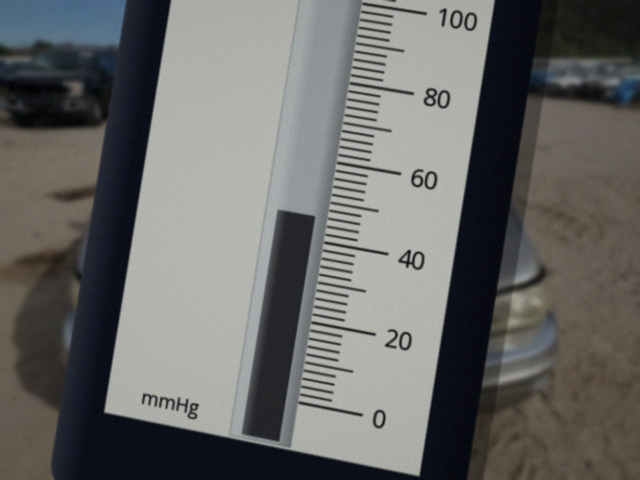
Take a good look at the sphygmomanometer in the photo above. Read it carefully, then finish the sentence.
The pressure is 46 mmHg
